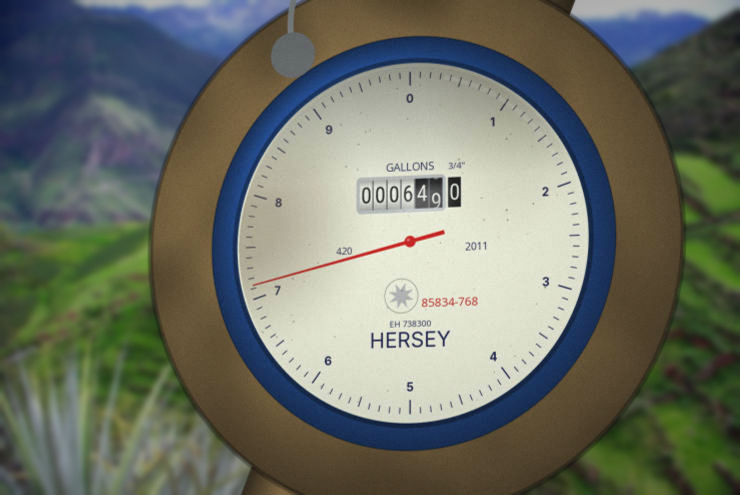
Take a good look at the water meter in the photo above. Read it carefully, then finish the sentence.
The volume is 6487.1 gal
